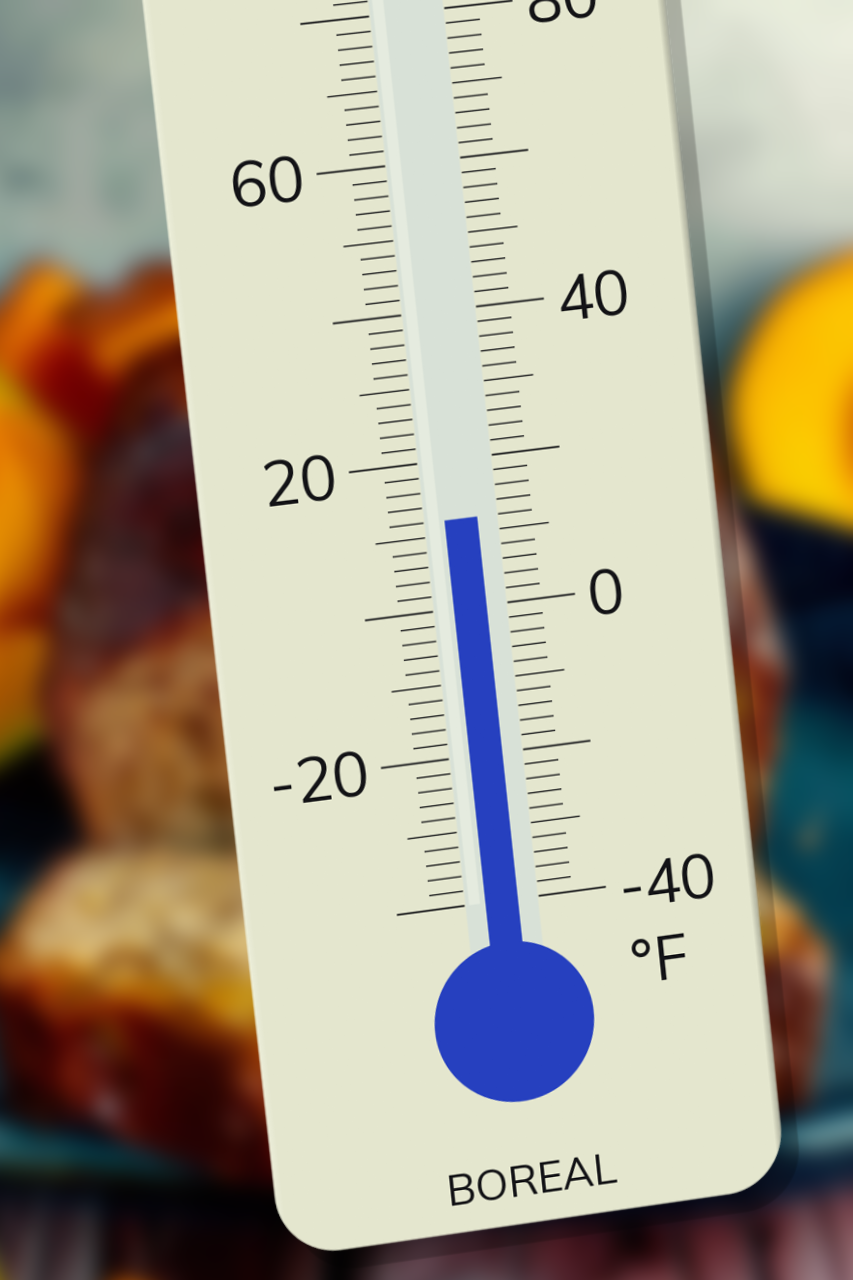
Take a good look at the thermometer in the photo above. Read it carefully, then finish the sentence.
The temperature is 12 °F
